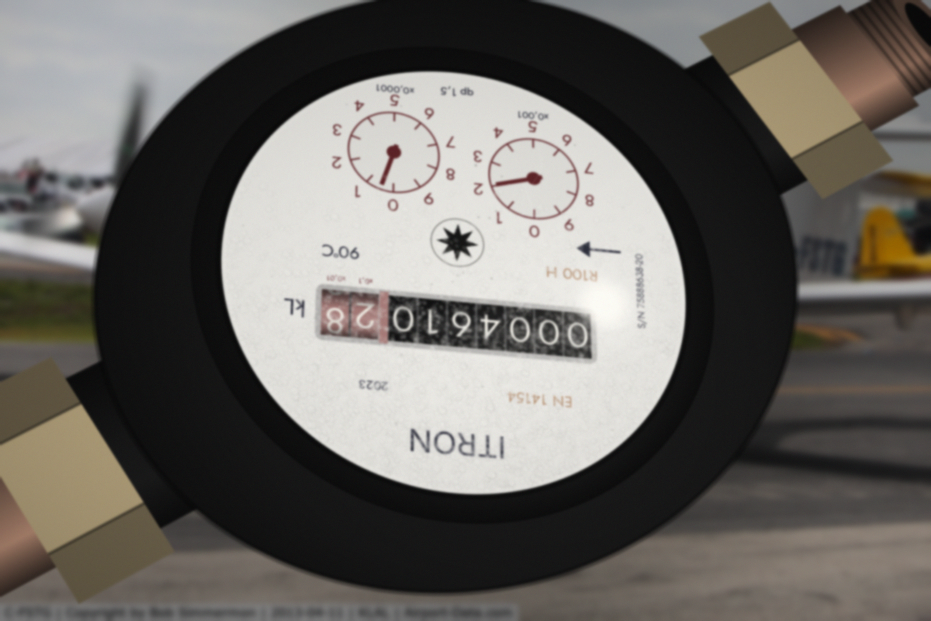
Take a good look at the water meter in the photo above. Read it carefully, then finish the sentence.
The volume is 4610.2820 kL
